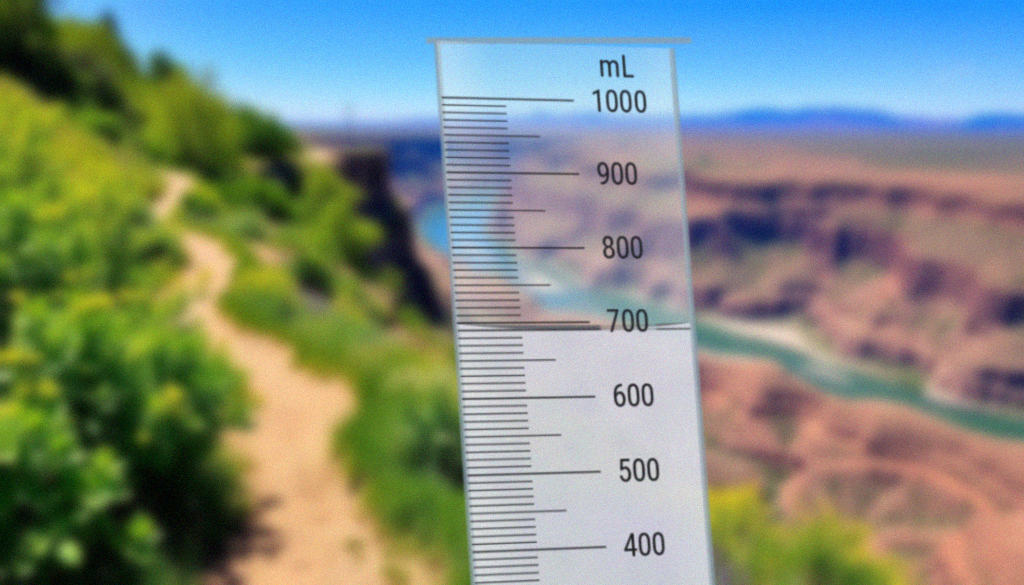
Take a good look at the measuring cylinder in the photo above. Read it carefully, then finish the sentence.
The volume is 690 mL
